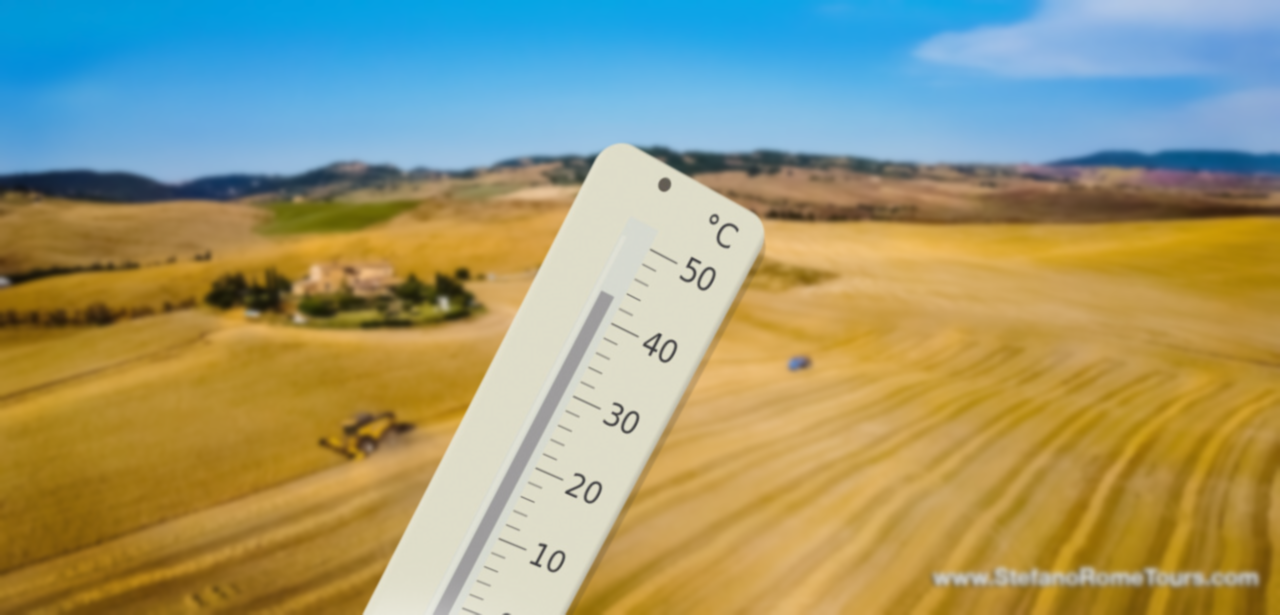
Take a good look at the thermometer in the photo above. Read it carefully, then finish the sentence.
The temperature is 43 °C
